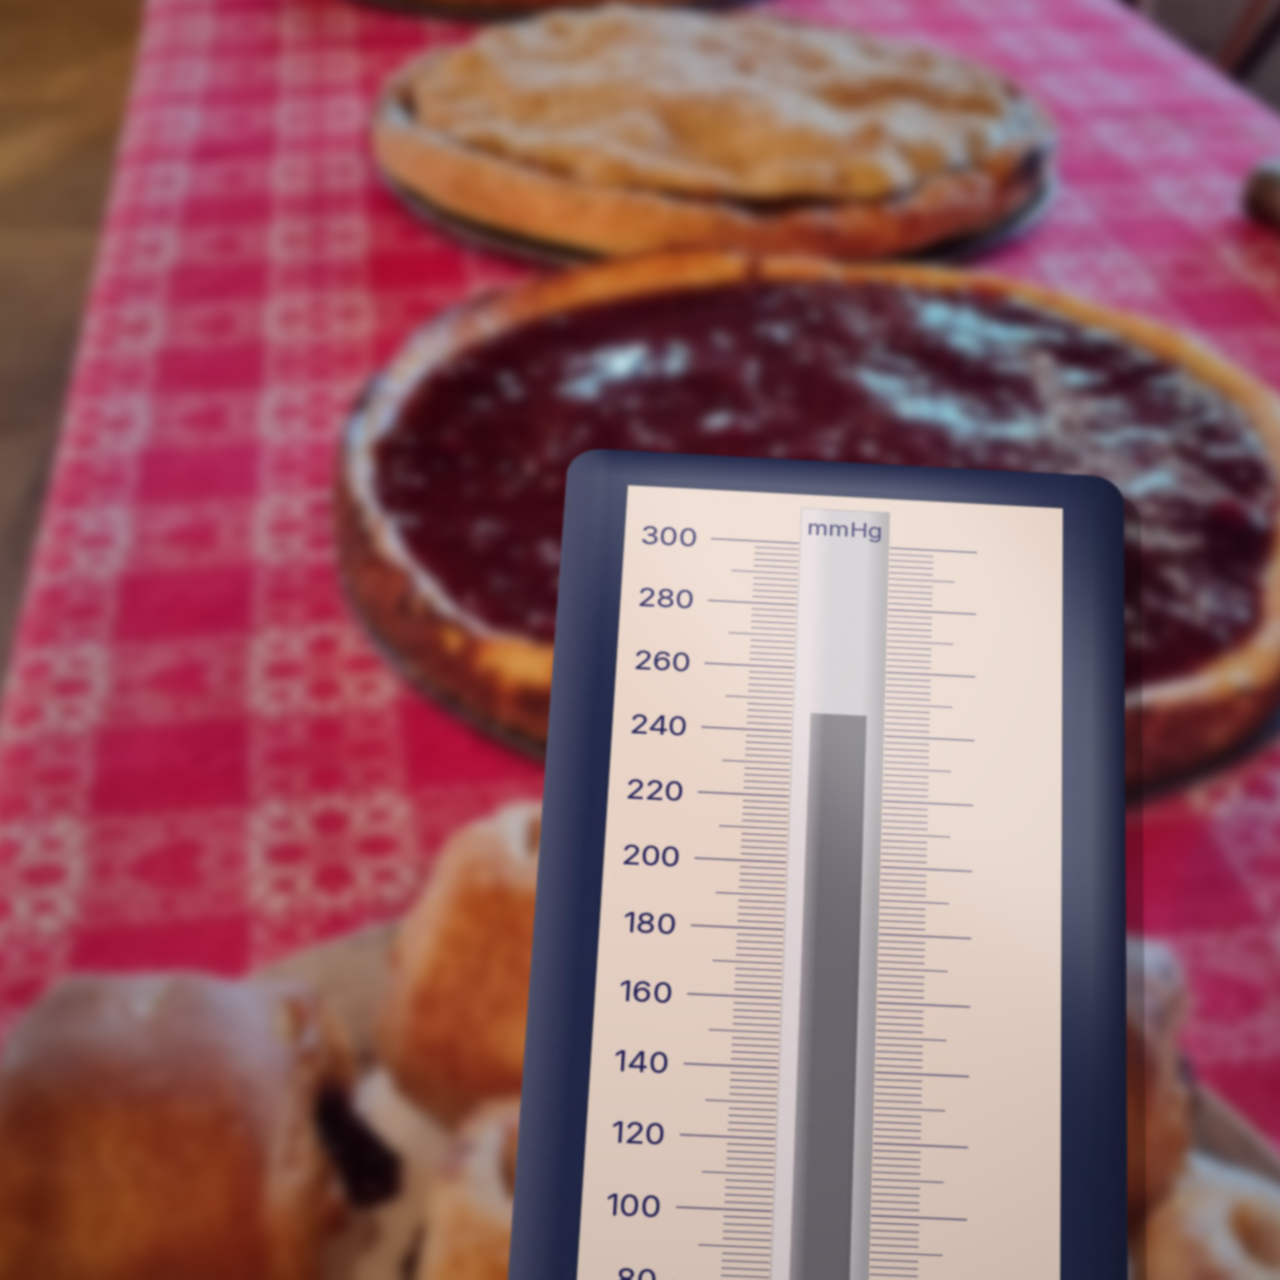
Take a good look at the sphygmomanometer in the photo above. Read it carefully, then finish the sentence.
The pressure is 246 mmHg
